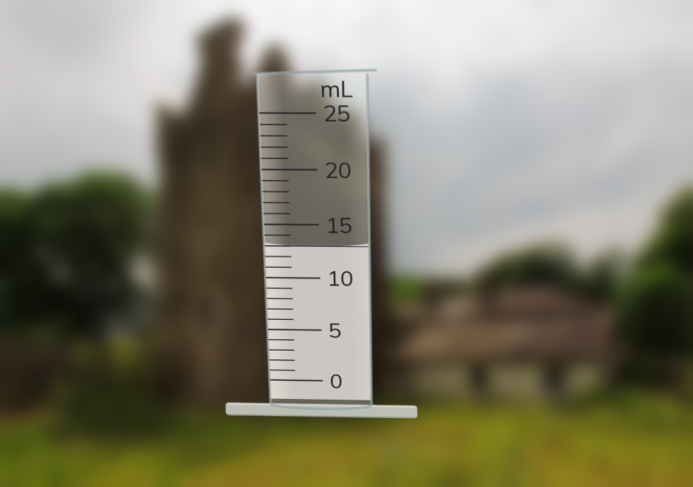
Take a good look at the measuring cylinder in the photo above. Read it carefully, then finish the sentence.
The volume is 13 mL
